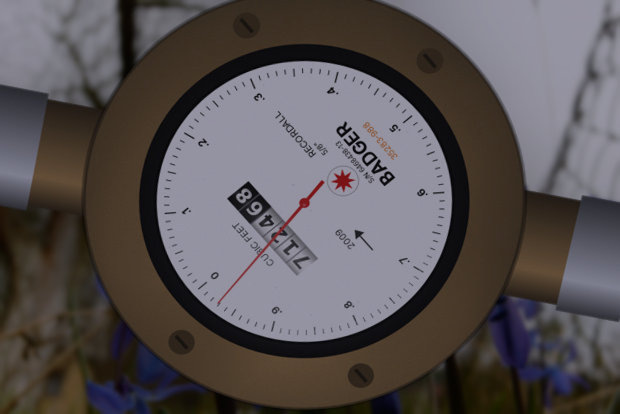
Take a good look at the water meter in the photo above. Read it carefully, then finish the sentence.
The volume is 712467.97 ft³
